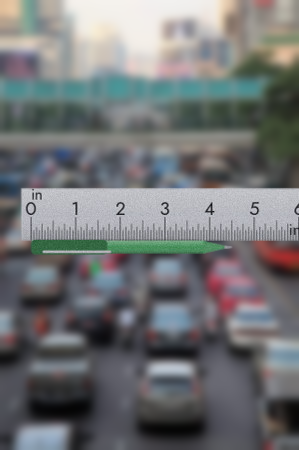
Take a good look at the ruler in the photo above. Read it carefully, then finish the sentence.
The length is 4.5 in
